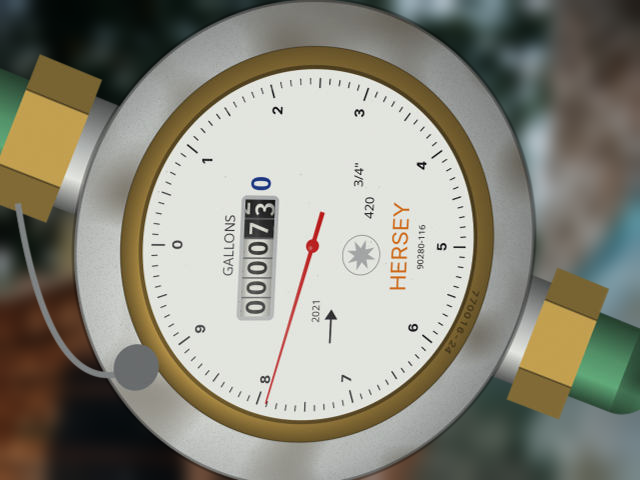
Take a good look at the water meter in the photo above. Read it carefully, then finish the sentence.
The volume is 727.9 gal
